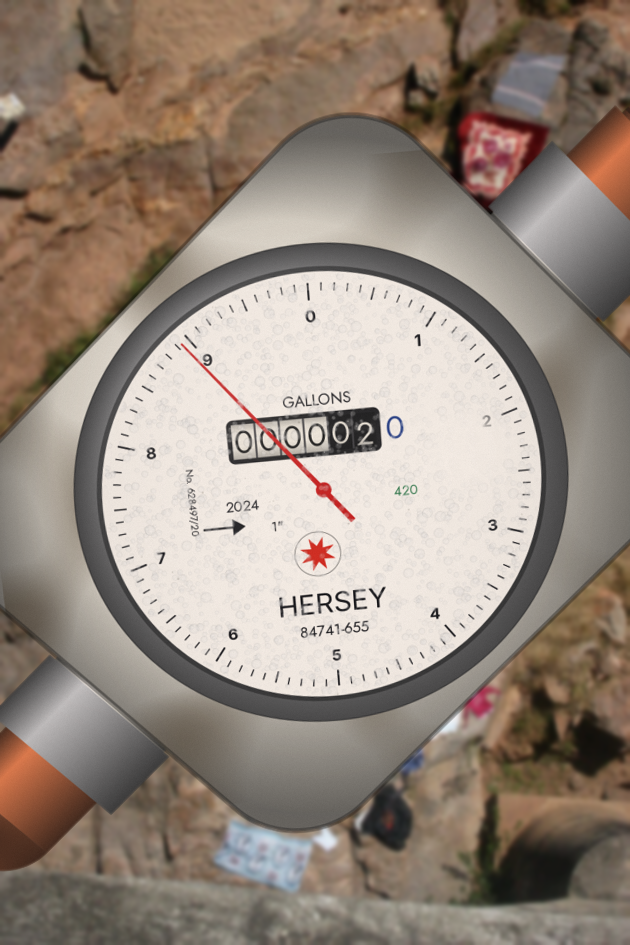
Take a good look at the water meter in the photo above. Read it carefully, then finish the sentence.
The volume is 18.9 gal
